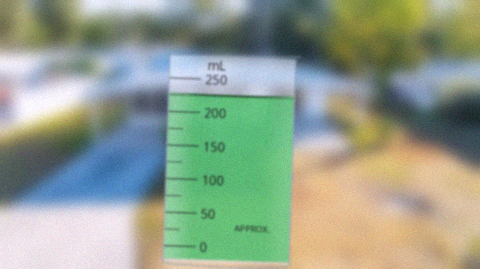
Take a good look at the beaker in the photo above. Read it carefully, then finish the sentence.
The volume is 225 mL
